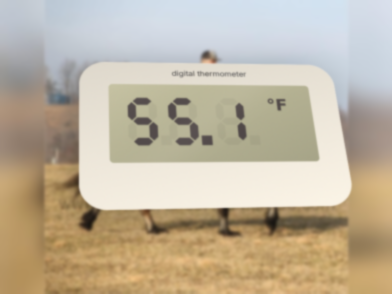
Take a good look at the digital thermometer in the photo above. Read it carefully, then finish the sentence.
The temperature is 55.1 °F
